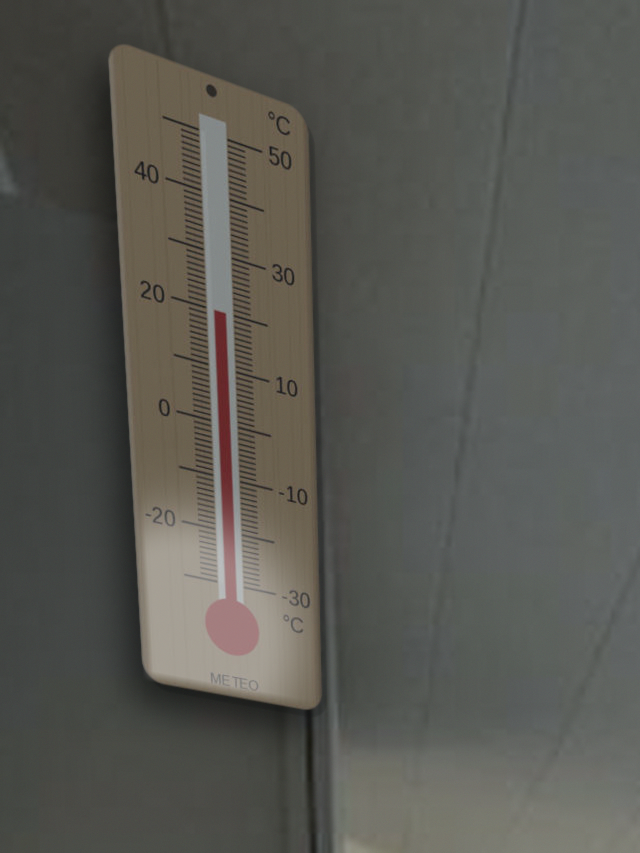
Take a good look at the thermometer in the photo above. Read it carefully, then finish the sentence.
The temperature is 20 °C
